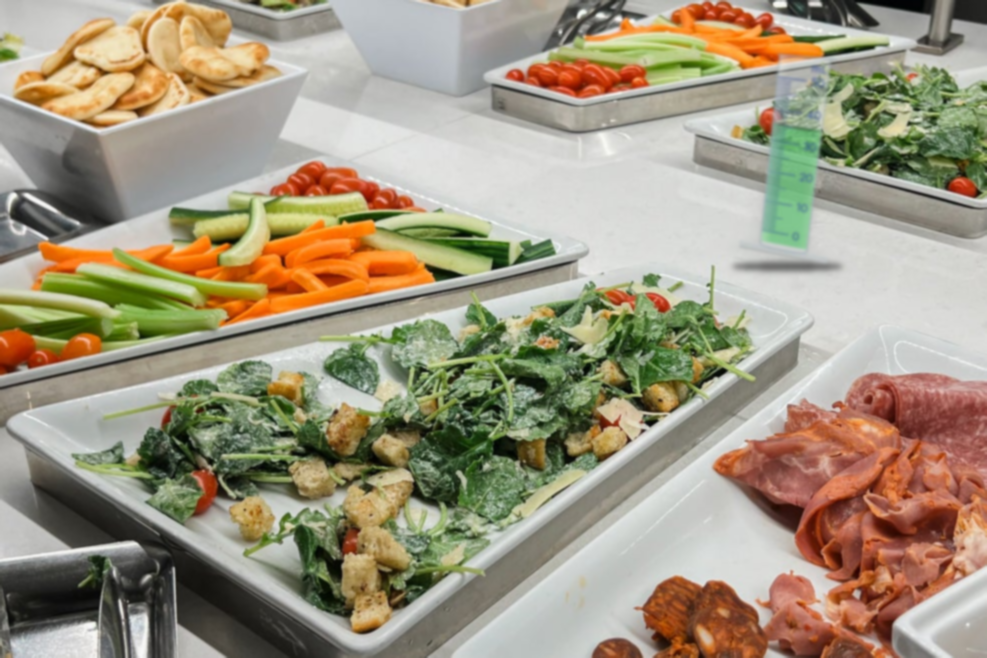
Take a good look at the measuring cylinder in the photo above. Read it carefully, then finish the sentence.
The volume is 35 mL
